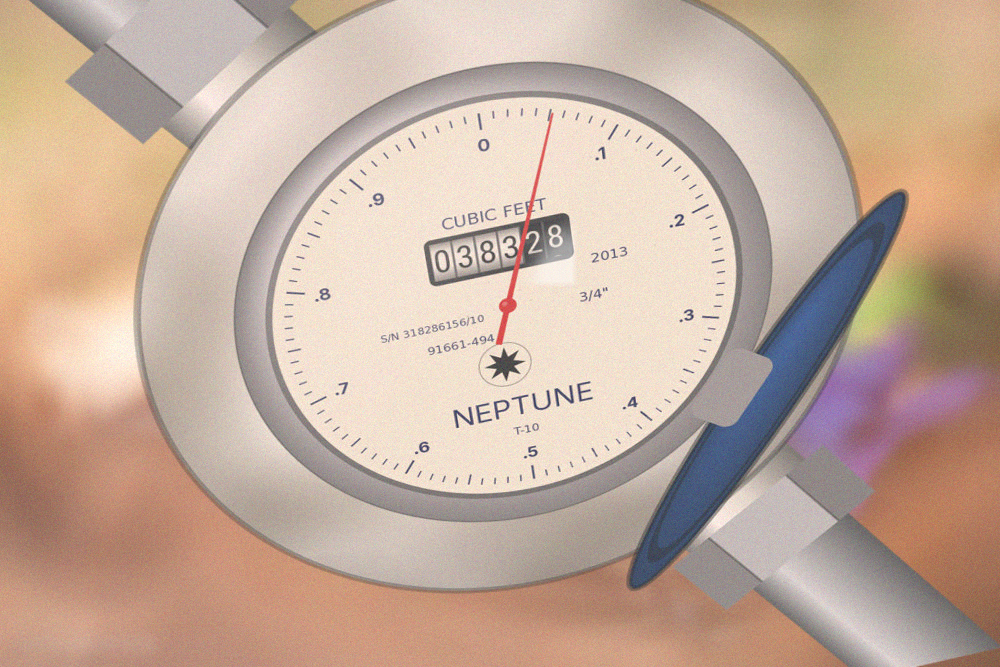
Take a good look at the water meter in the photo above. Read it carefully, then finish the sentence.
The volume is 38328.05 ft³
